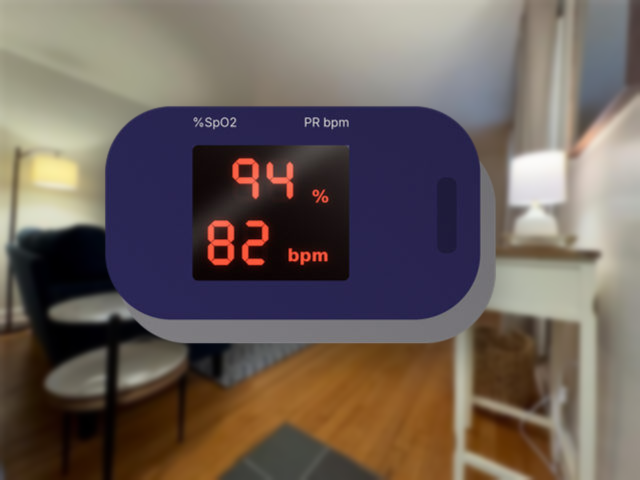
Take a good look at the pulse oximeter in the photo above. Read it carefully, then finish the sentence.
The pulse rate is 82 bpm
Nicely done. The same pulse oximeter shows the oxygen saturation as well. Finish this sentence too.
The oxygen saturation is 94 %
